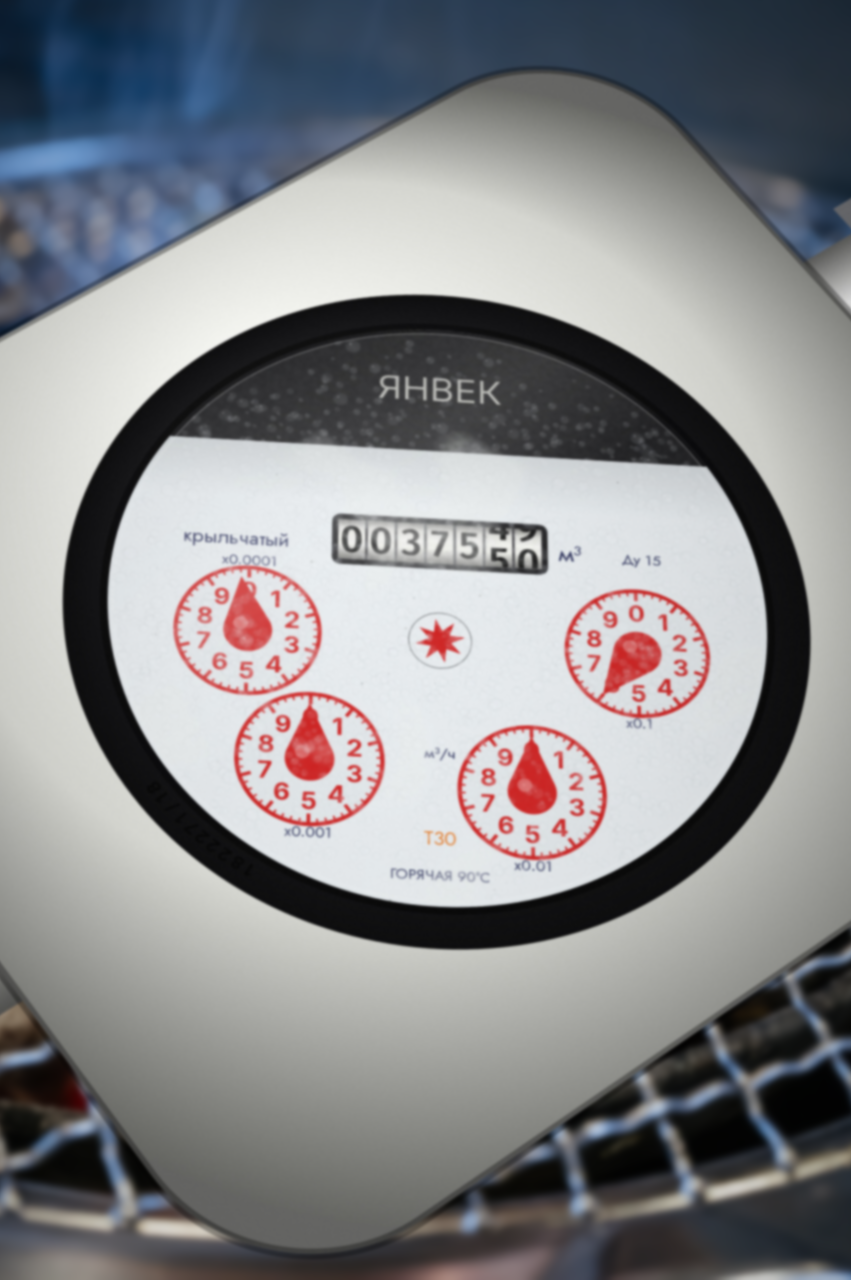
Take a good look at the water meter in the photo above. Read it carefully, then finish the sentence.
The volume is 37549.5999 m³
